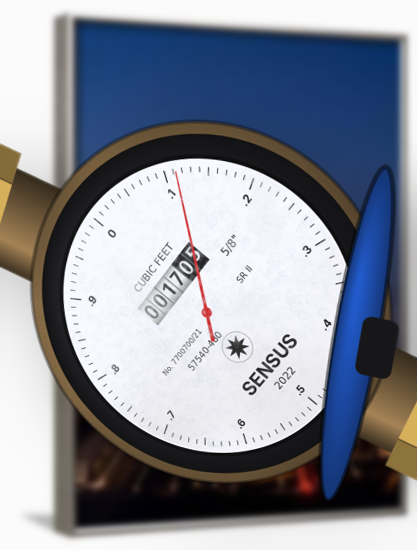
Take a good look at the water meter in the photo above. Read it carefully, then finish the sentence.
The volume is 1705.11 ft³
